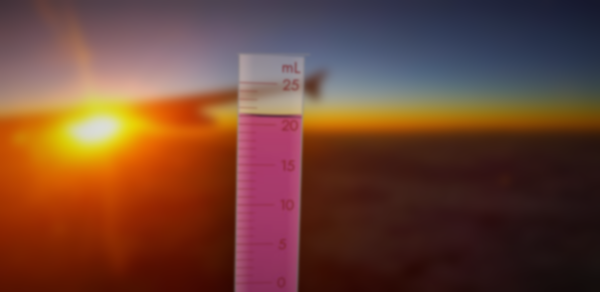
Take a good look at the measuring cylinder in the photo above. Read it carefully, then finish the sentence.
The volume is 21 mL
